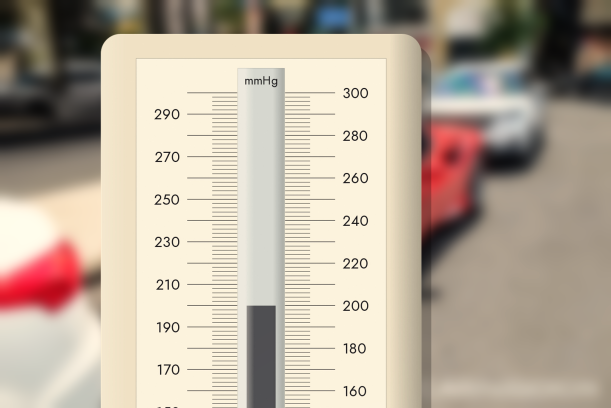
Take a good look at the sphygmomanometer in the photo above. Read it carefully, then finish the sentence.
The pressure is 200 mmHg
